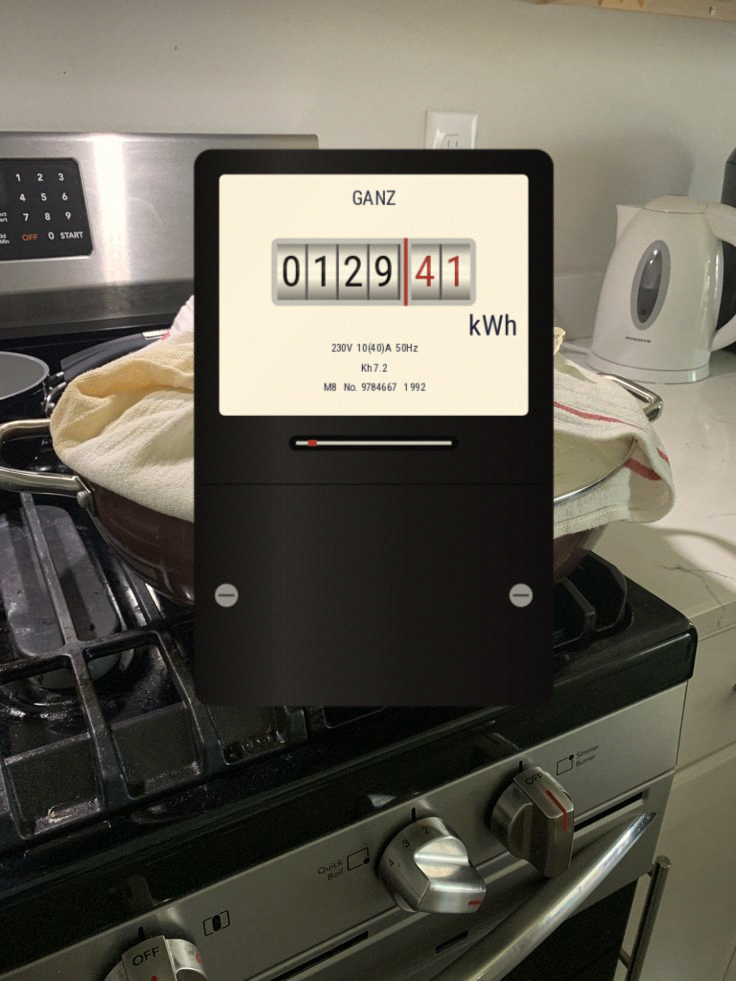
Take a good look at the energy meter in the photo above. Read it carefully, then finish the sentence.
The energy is 129.41 kWh
